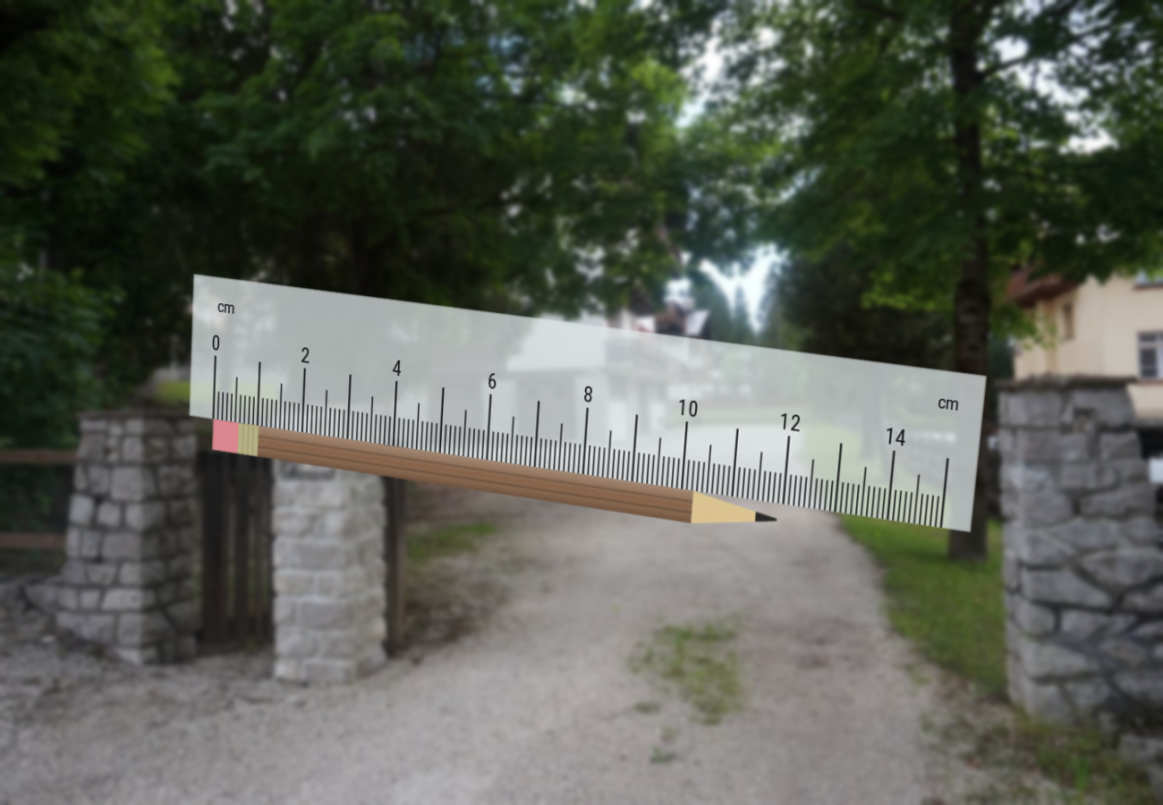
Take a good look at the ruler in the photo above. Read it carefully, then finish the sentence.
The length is 11.9 cm
